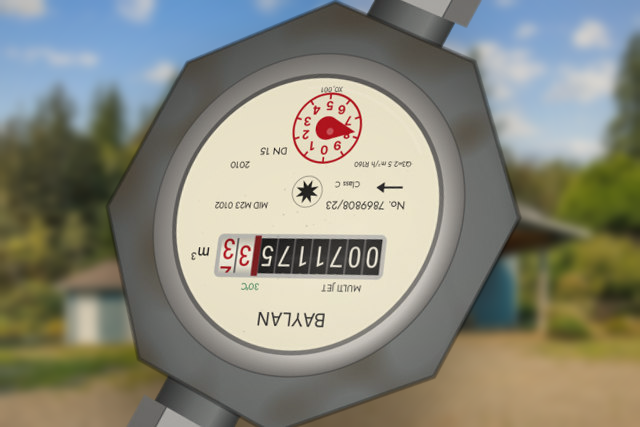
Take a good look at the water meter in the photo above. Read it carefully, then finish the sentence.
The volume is 71175.327 m³
